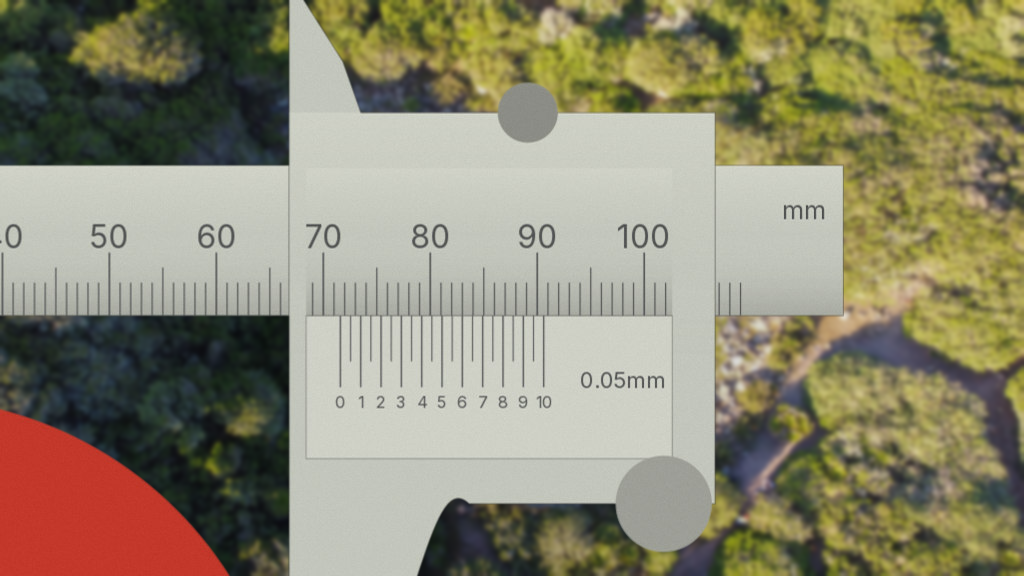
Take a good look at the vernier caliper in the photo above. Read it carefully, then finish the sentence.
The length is 71.6 mm
